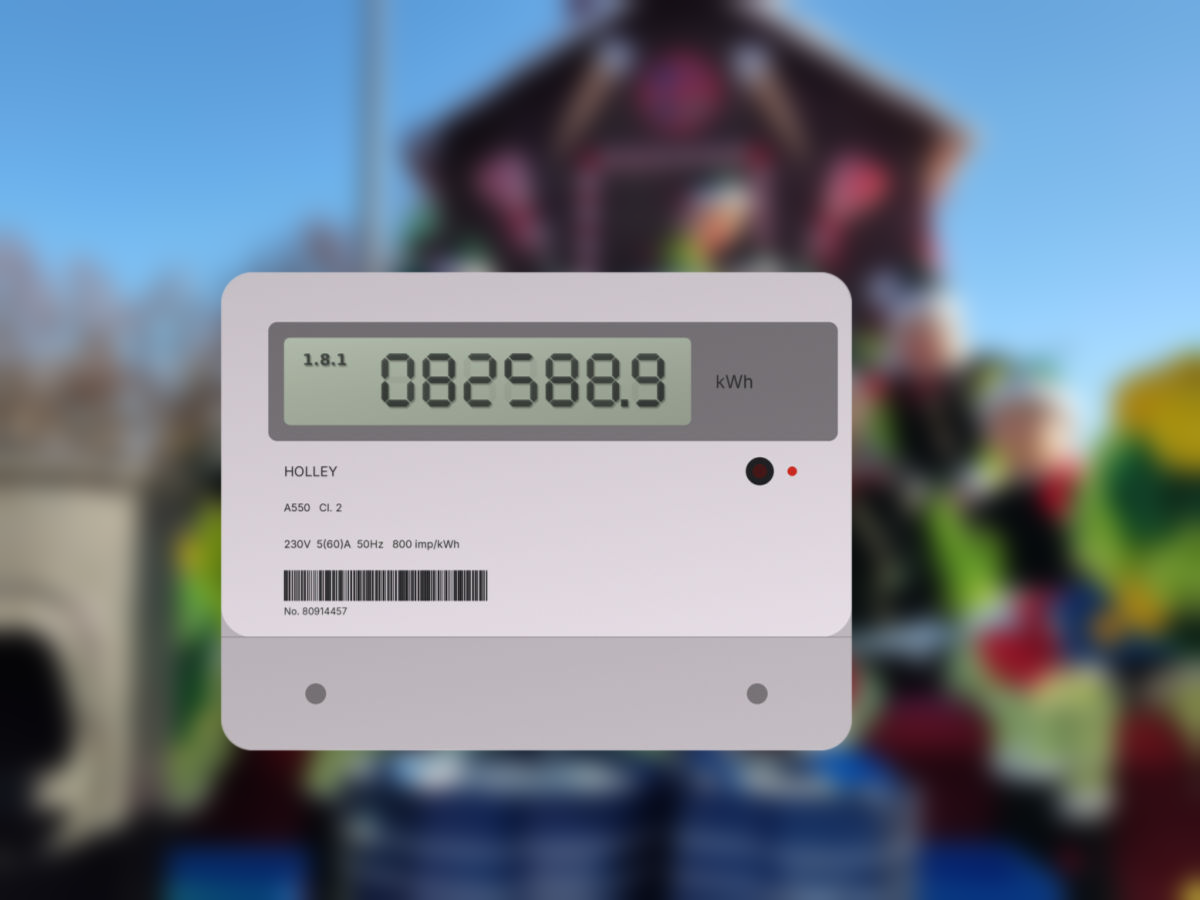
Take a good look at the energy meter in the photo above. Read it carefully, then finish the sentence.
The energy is 82588.9 kWh
